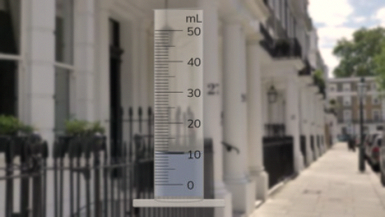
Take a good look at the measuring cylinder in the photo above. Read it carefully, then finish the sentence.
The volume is 10 mL
